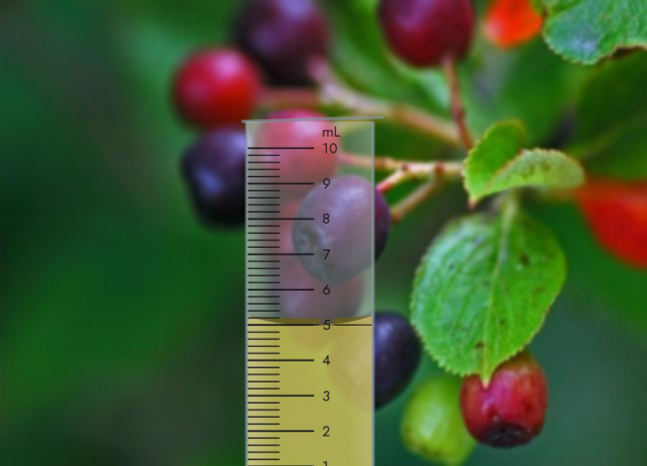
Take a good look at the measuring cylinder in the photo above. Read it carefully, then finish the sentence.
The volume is 5 mL
